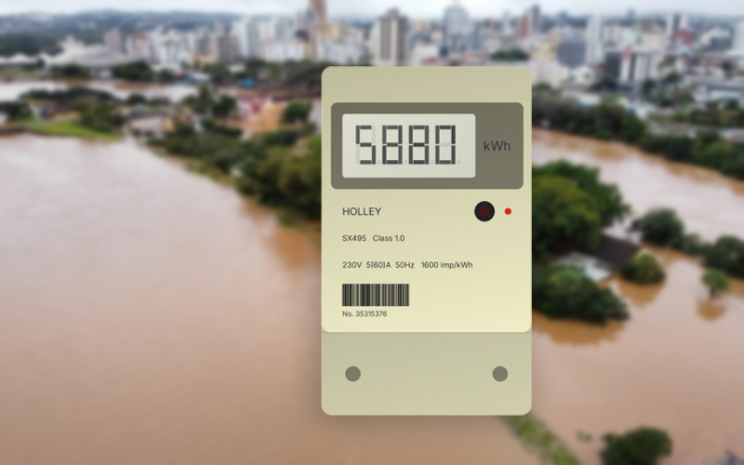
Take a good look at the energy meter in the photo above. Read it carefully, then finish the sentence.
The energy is 5880 kWh
